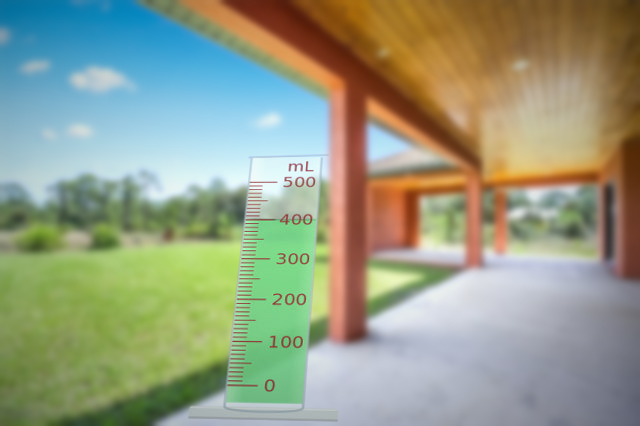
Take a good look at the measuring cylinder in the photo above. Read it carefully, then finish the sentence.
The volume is 400 mL
